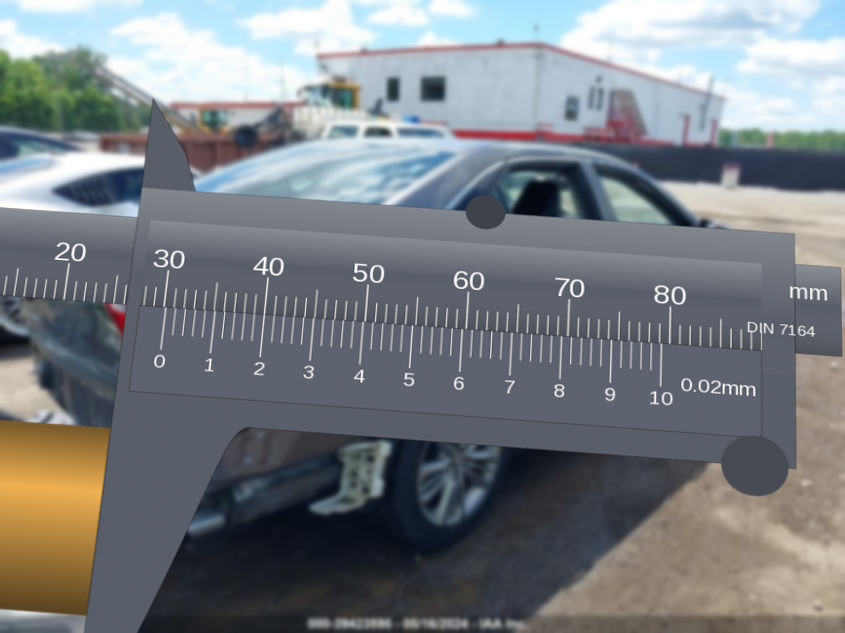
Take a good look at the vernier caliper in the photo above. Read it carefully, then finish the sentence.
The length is 30.2 mm
